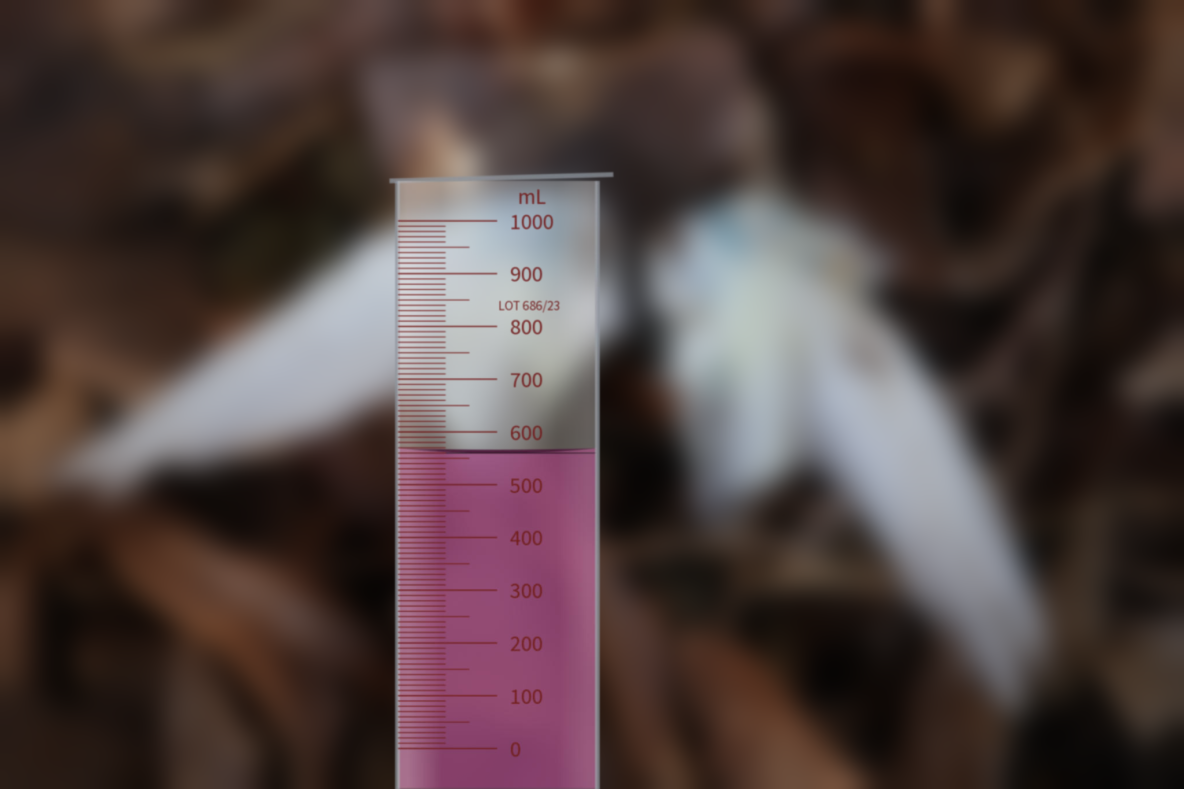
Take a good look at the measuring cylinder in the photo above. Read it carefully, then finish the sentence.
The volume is 560 mL
